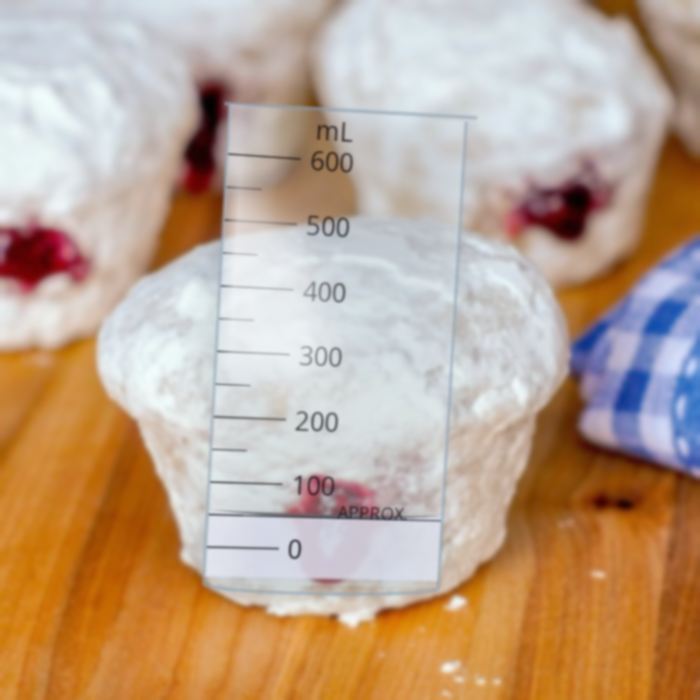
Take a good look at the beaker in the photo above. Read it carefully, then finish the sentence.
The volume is 50 mL
